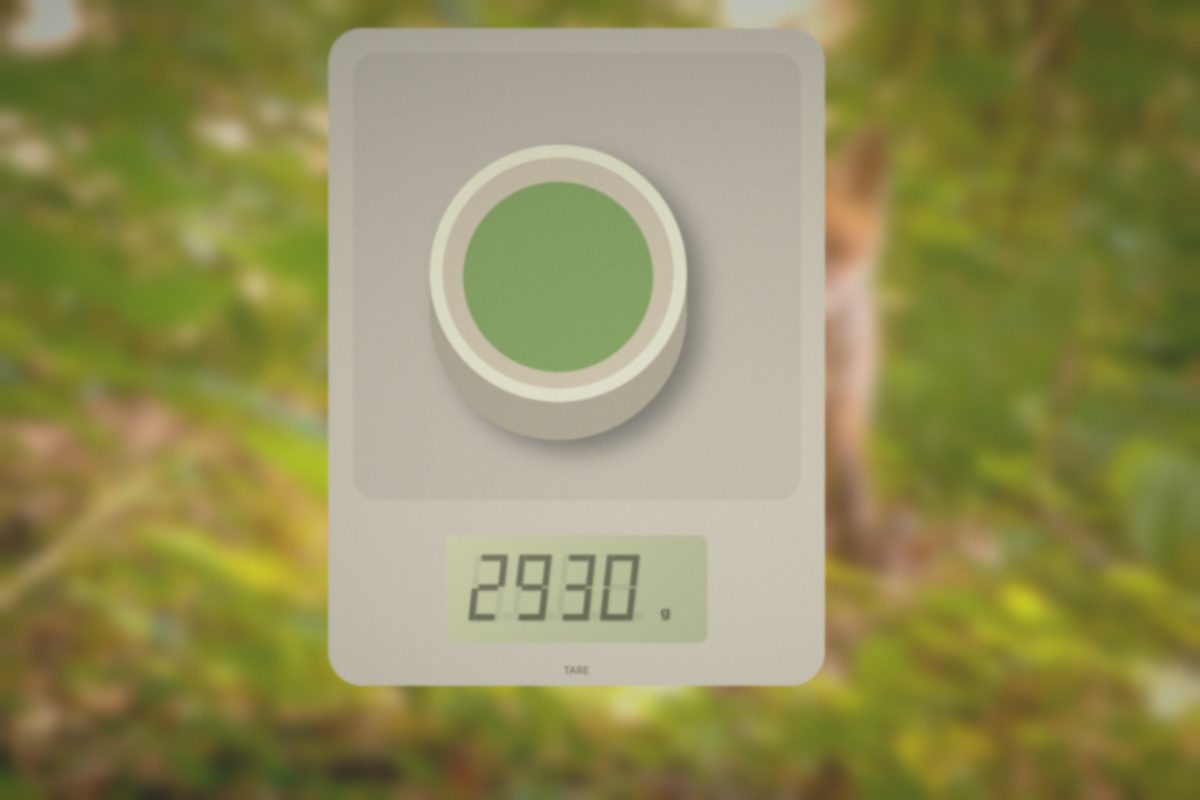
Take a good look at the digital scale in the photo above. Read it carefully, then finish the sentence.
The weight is 2930 g
